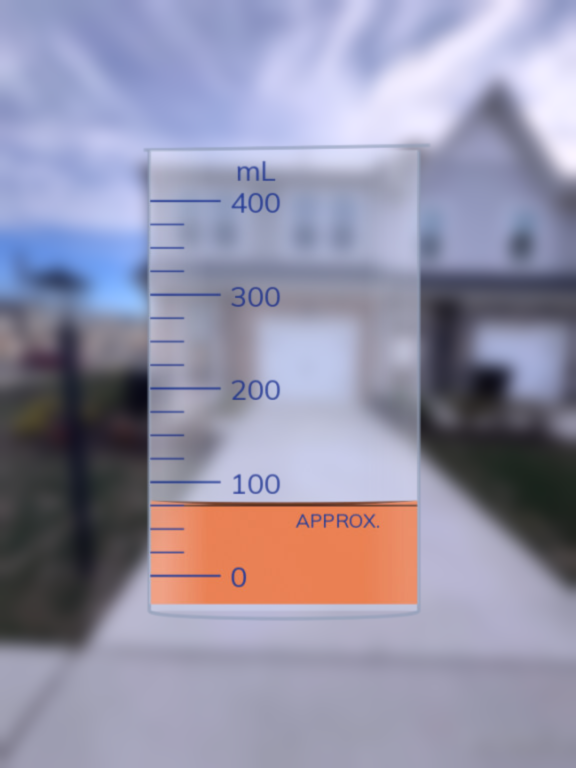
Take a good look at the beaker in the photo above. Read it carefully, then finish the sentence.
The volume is 75 mL
